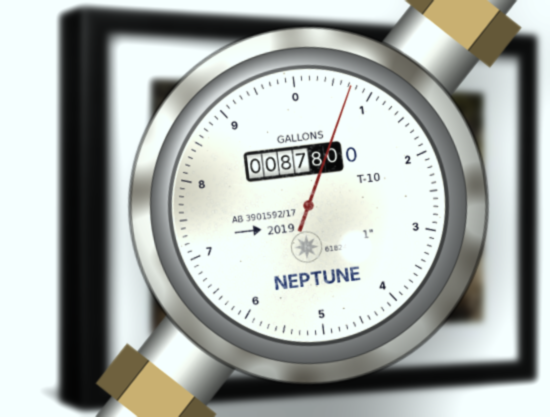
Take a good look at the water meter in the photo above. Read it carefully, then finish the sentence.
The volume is 87800.7 gal
